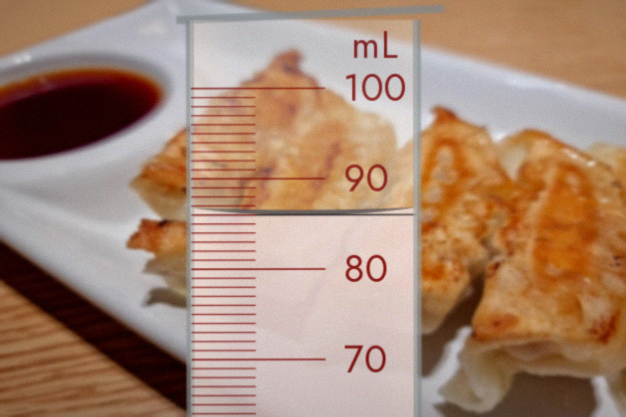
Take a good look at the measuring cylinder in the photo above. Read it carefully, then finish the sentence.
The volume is 86 mL
